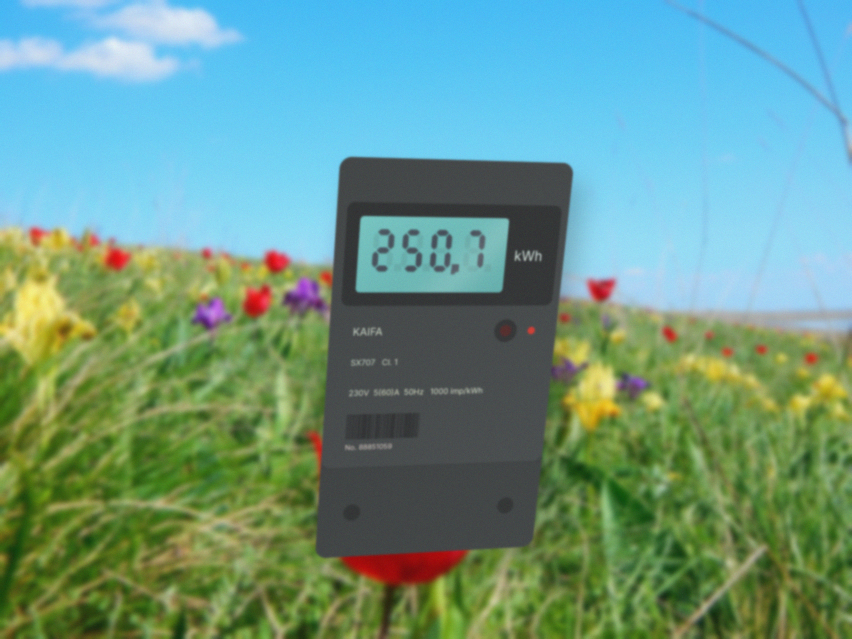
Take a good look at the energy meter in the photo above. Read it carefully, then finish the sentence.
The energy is 250.7 kWh
